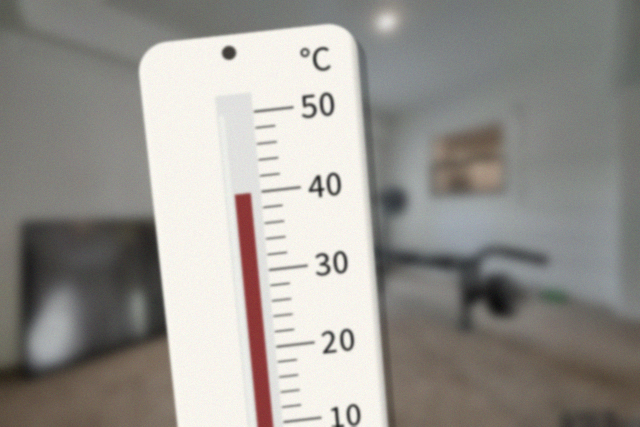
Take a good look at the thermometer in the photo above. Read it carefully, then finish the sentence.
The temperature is 40 °C
